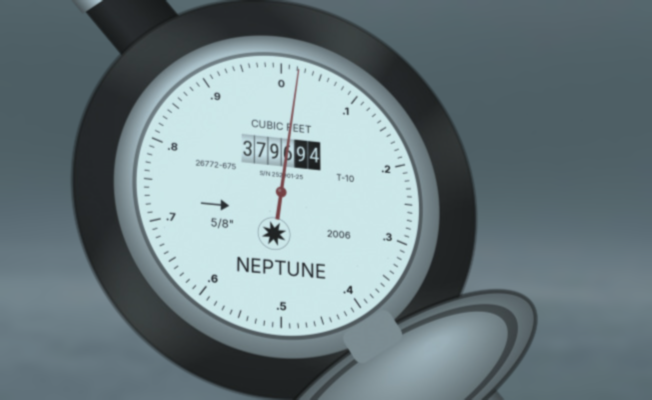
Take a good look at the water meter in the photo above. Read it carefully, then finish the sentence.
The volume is 379694.02 ft³
